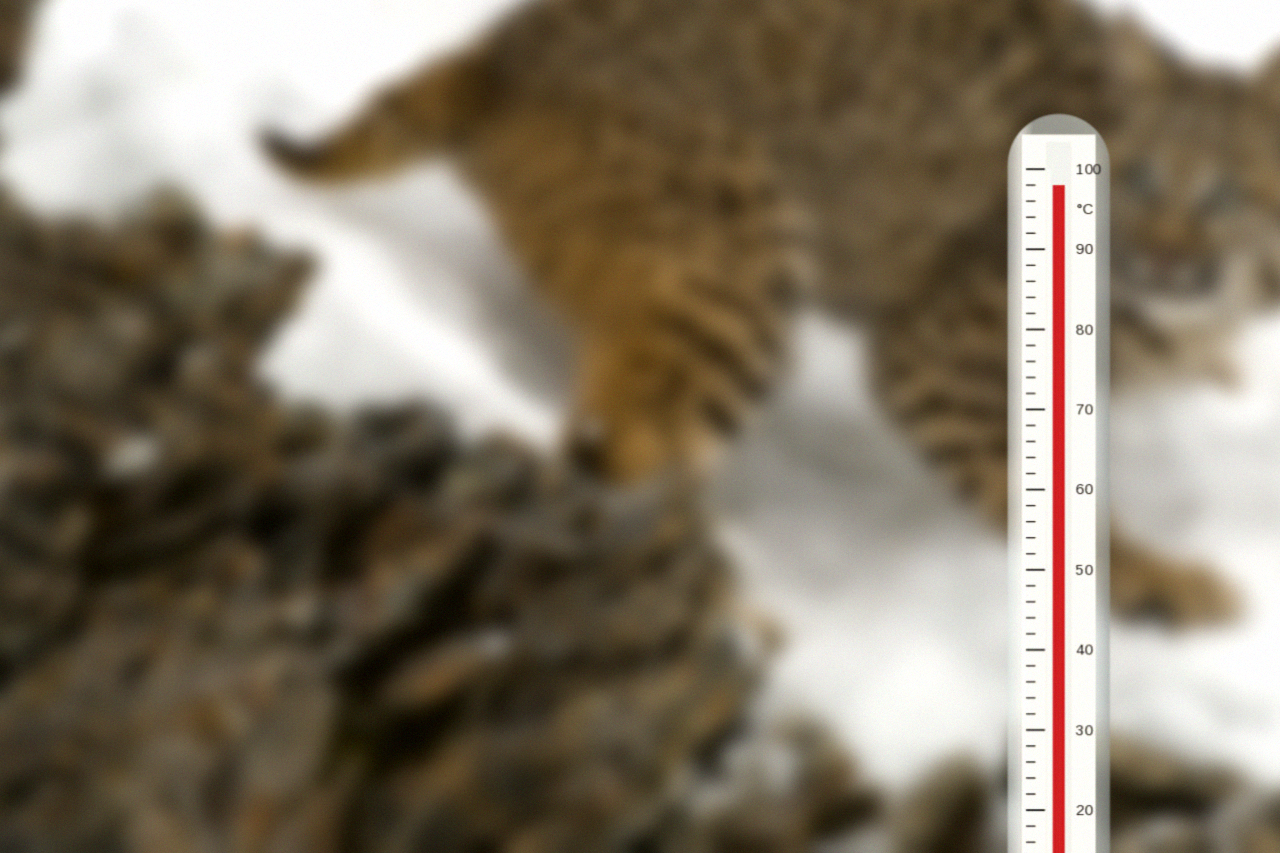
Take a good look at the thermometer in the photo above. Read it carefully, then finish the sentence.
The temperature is 98 °C
